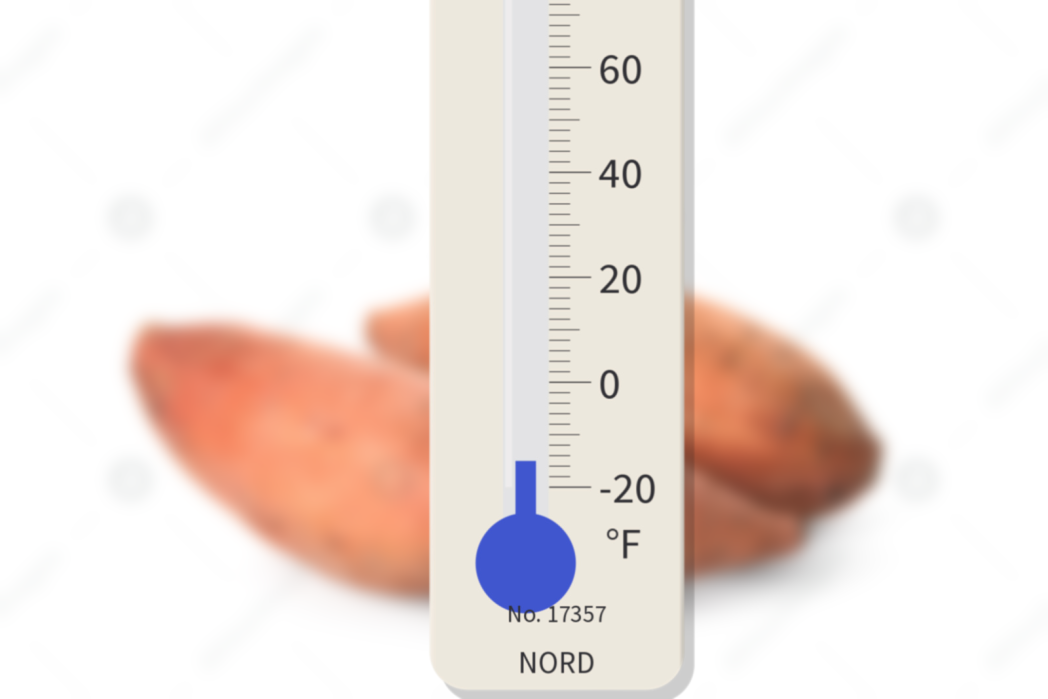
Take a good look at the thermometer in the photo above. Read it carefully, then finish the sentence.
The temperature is -15 °F
